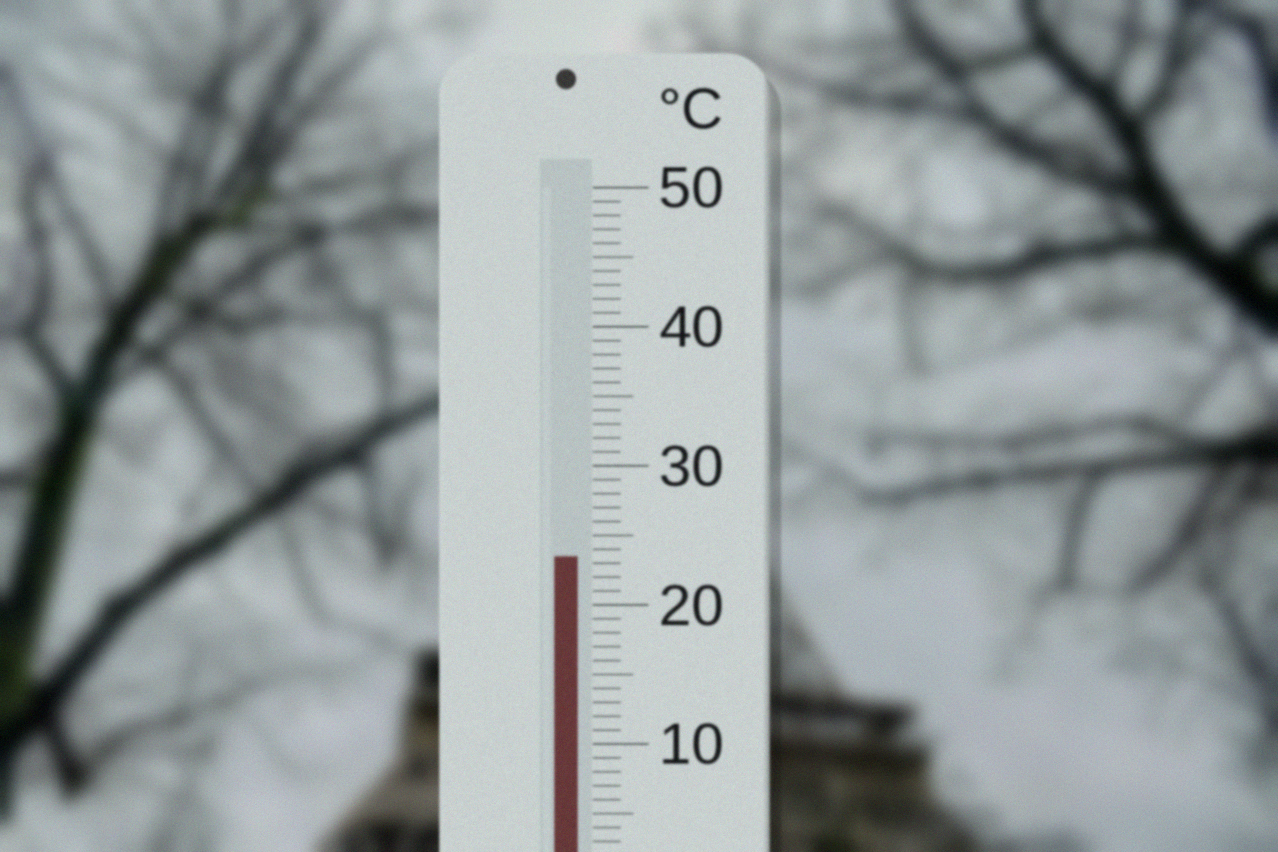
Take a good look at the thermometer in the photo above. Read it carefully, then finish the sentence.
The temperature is 23.5 °C
